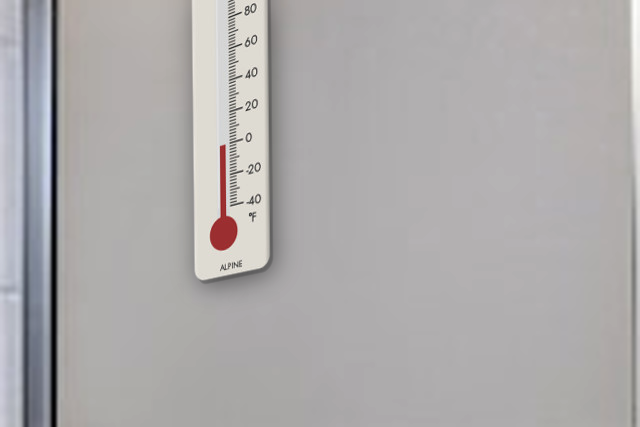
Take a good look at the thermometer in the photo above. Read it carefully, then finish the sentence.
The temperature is 0 °F
